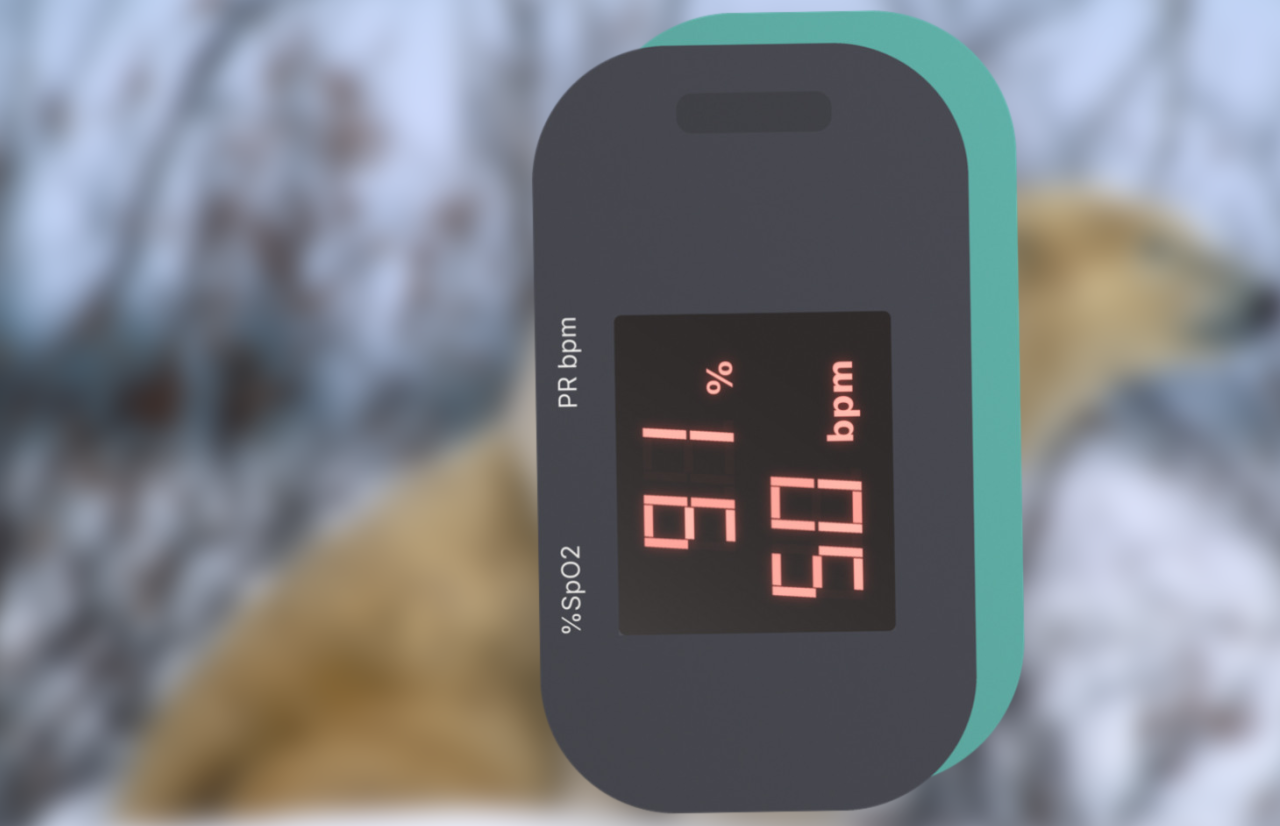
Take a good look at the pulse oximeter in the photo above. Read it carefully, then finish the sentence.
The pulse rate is 50 bpm
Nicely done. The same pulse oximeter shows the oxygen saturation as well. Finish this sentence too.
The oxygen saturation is 91 %
